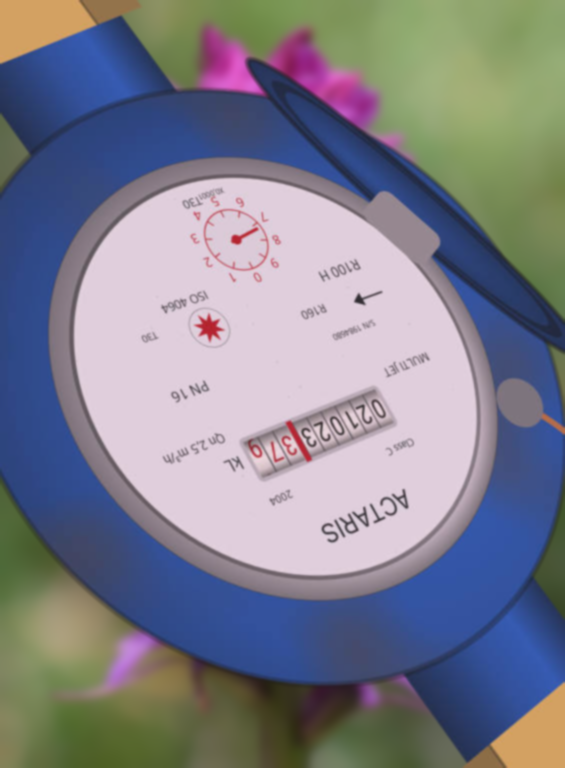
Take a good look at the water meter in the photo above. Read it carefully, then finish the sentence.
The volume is 21023.3787 kL
